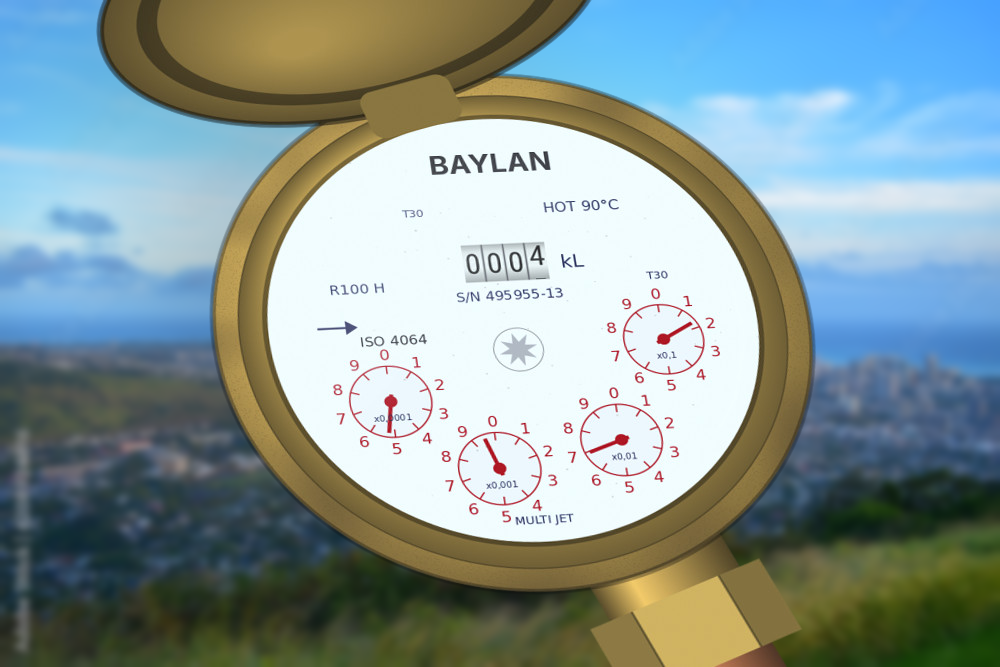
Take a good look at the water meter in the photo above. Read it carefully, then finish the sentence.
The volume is 4.1695 kL
